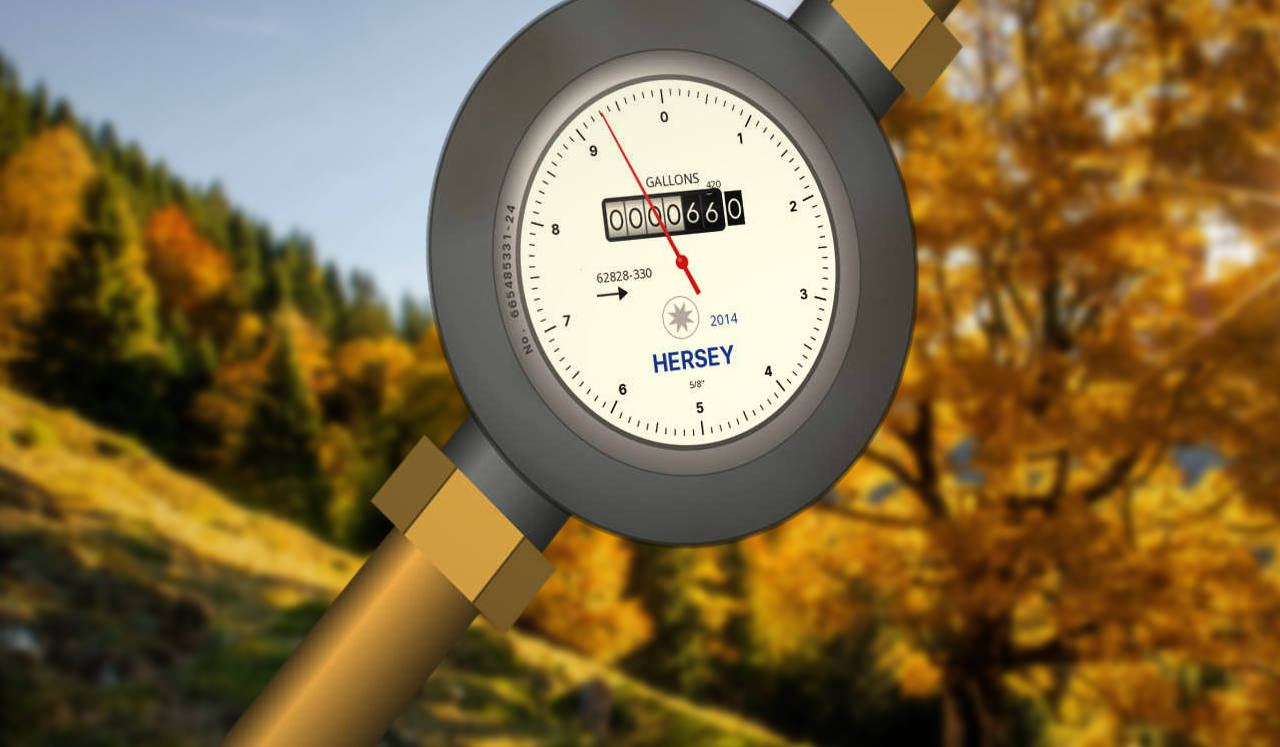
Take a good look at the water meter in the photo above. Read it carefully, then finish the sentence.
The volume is 659.3 gal
